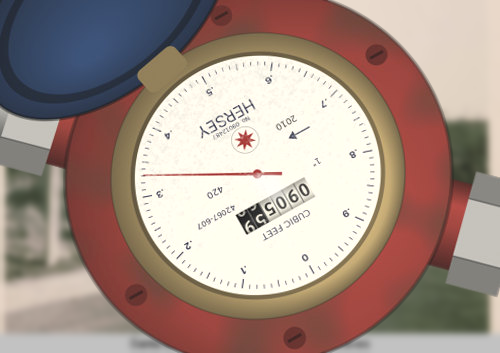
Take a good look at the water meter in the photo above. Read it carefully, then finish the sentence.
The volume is 90559.33 ft³
